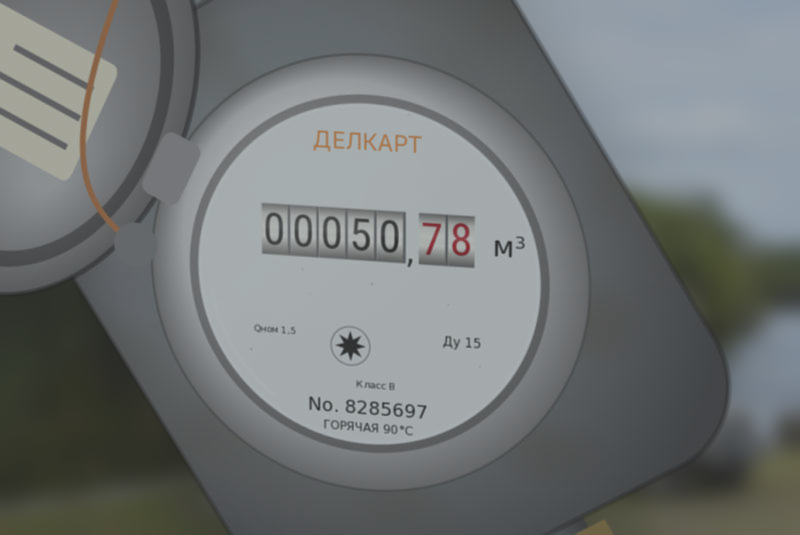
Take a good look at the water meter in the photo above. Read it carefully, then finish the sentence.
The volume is 50.78 m³
